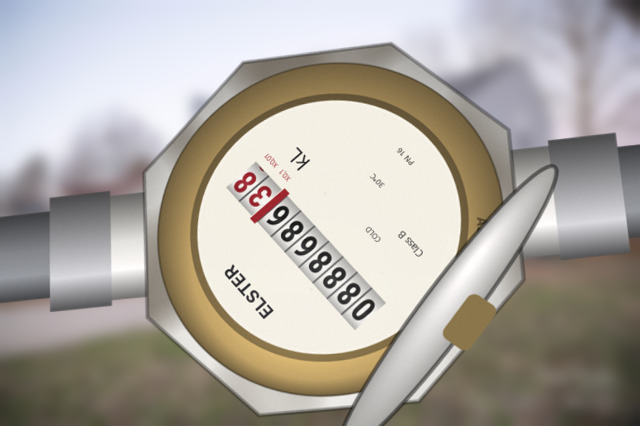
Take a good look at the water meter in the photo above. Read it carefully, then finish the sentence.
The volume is 888686.38 kL
